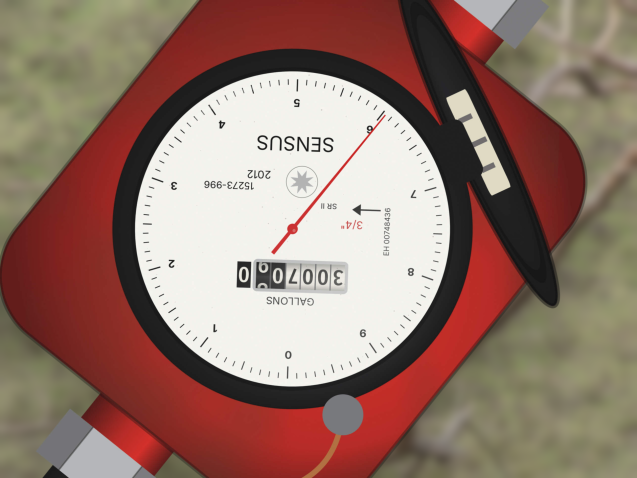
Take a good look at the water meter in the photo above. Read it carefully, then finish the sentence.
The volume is 3007086.0 gal
